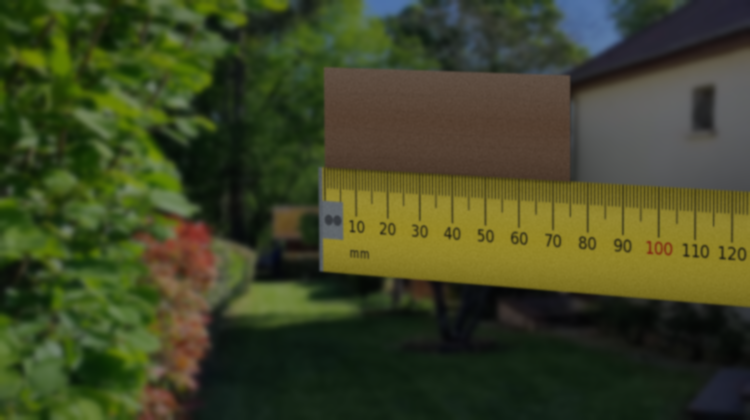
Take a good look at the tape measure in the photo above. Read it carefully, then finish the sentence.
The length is 75 mm
